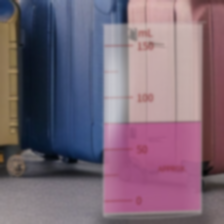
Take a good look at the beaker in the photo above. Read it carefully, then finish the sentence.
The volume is 75 mL
